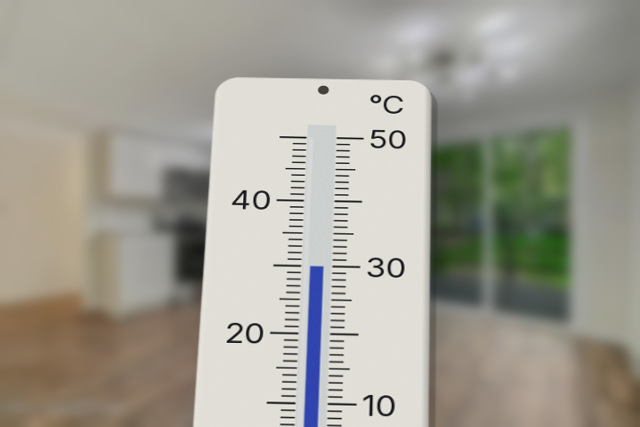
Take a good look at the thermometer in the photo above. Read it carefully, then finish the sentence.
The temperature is 30 °C
